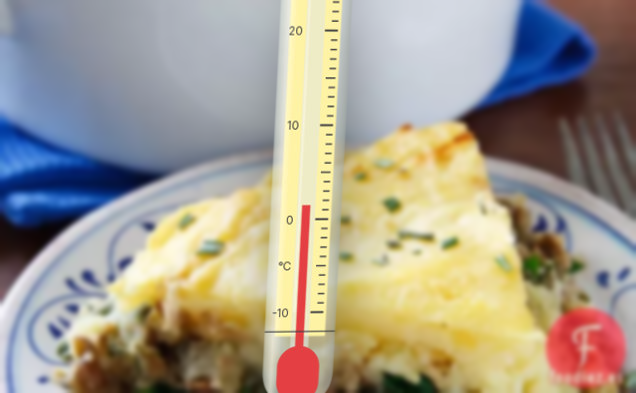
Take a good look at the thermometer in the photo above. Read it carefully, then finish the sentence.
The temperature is 1.5 °C
